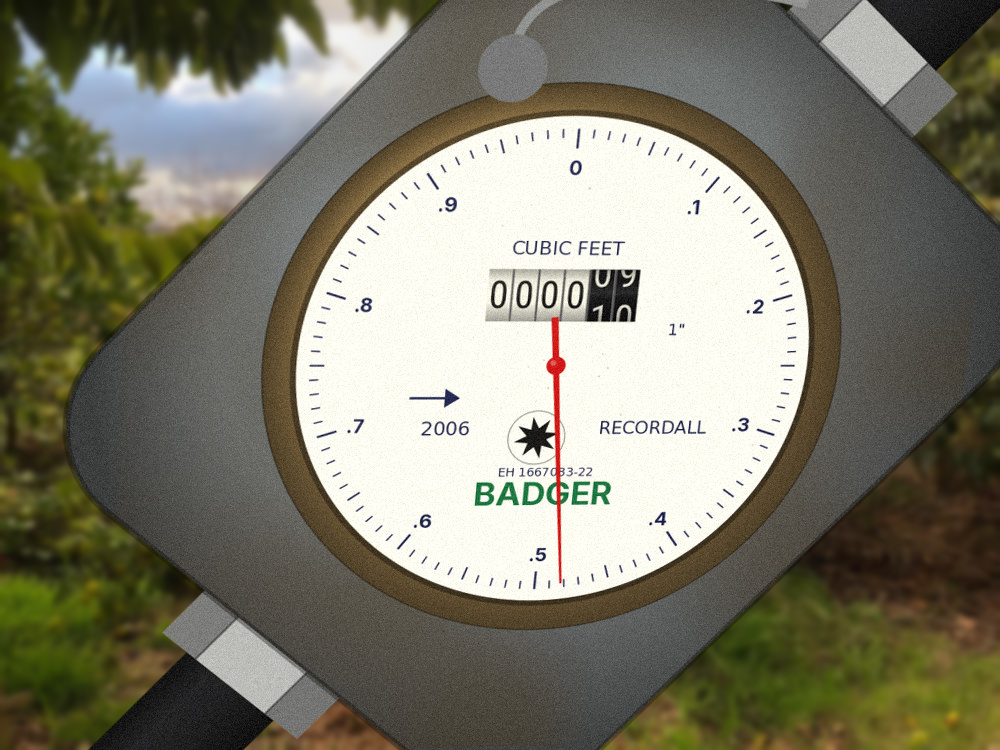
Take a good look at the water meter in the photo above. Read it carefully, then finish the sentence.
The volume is 9.48 ft³
